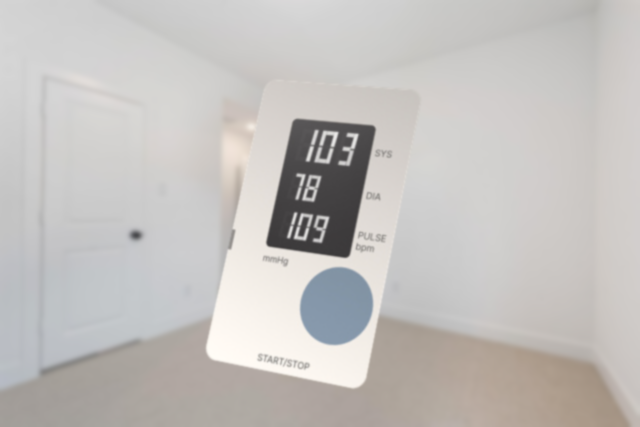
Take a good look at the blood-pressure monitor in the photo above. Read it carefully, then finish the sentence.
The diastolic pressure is 78 mmHg
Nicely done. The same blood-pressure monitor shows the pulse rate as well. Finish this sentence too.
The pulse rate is 109 bpm
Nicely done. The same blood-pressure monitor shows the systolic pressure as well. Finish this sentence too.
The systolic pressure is 103 mmHg
